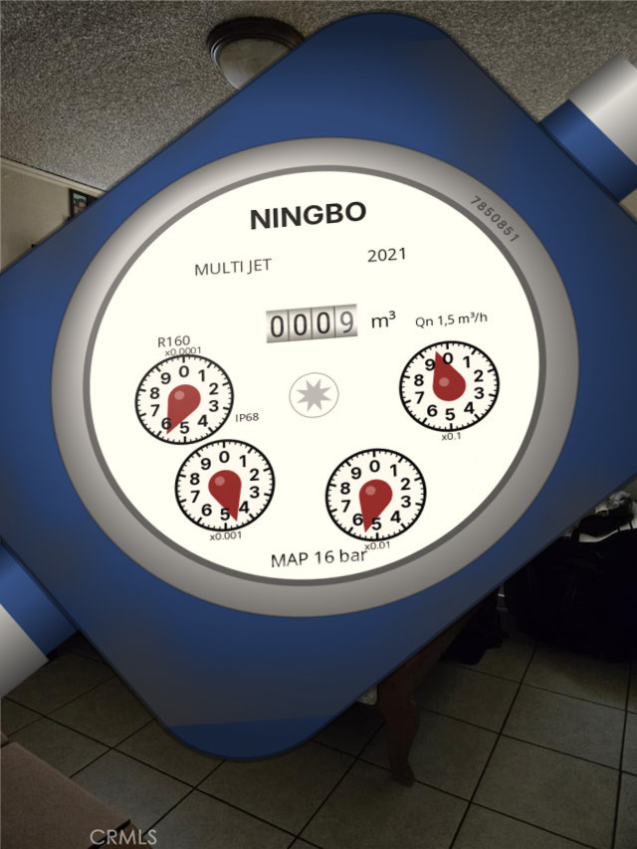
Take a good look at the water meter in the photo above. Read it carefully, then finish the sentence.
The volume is 8.9545 m³
